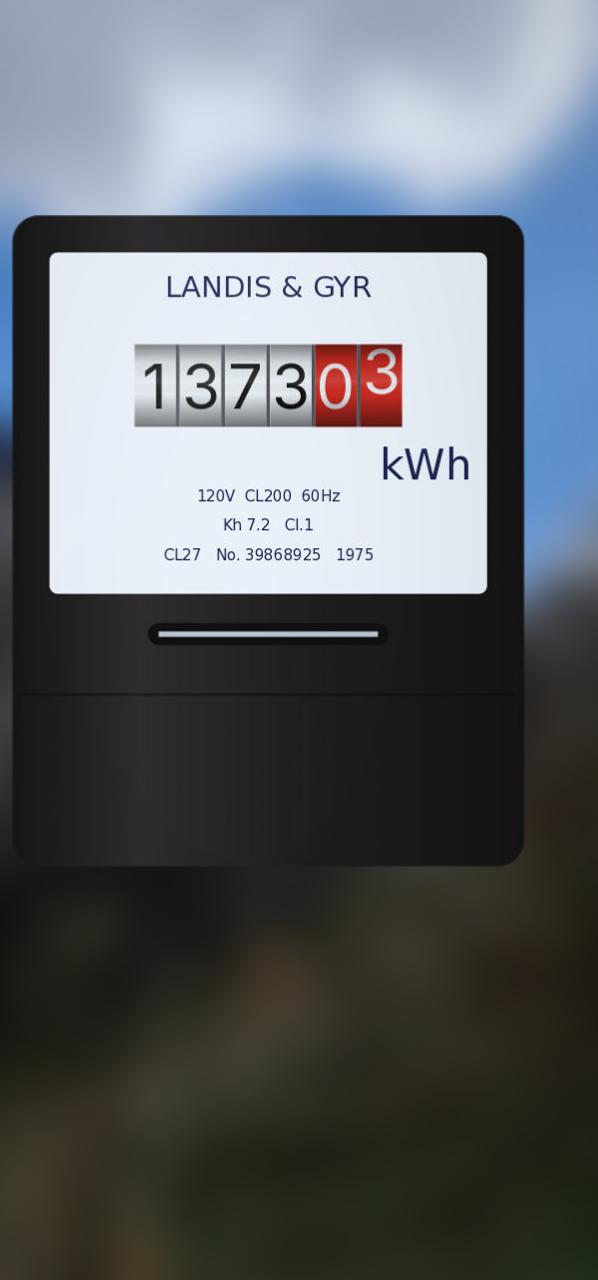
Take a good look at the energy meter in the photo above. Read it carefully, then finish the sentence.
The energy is 1373.03 kWh
